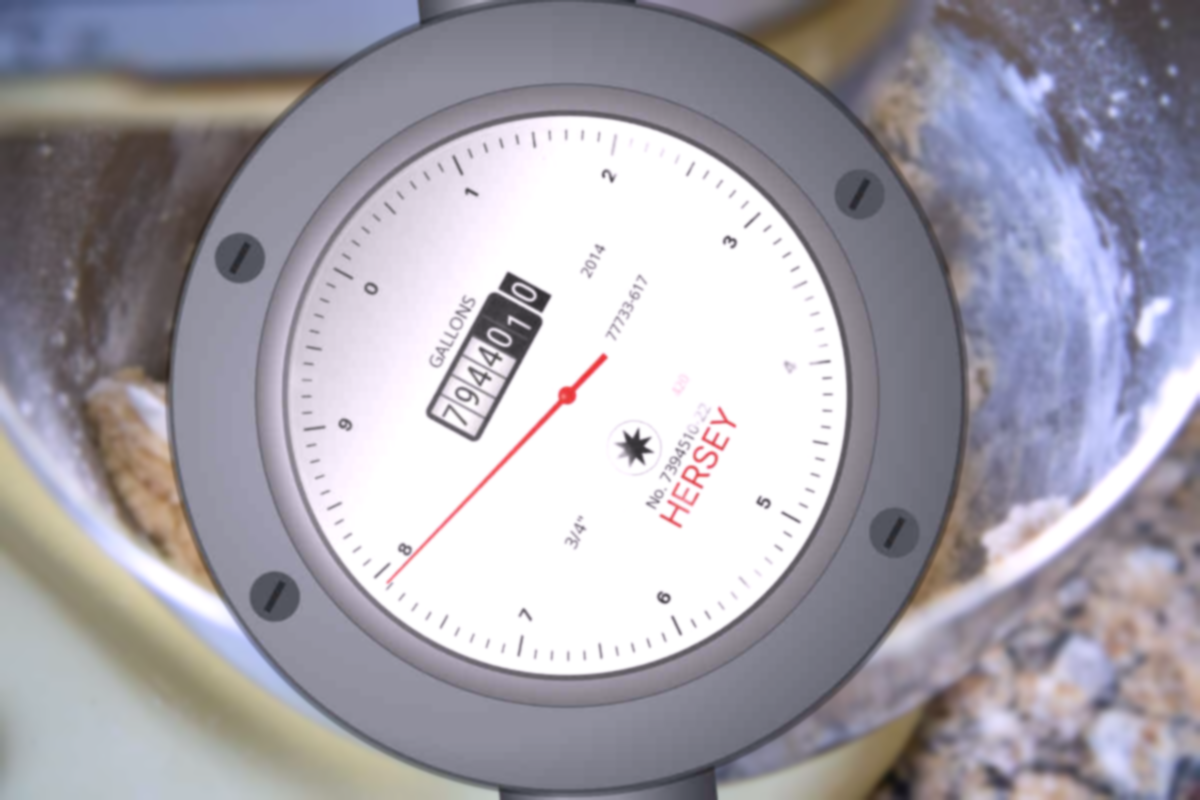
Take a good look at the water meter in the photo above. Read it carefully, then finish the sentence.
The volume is 7944007.9 gal
